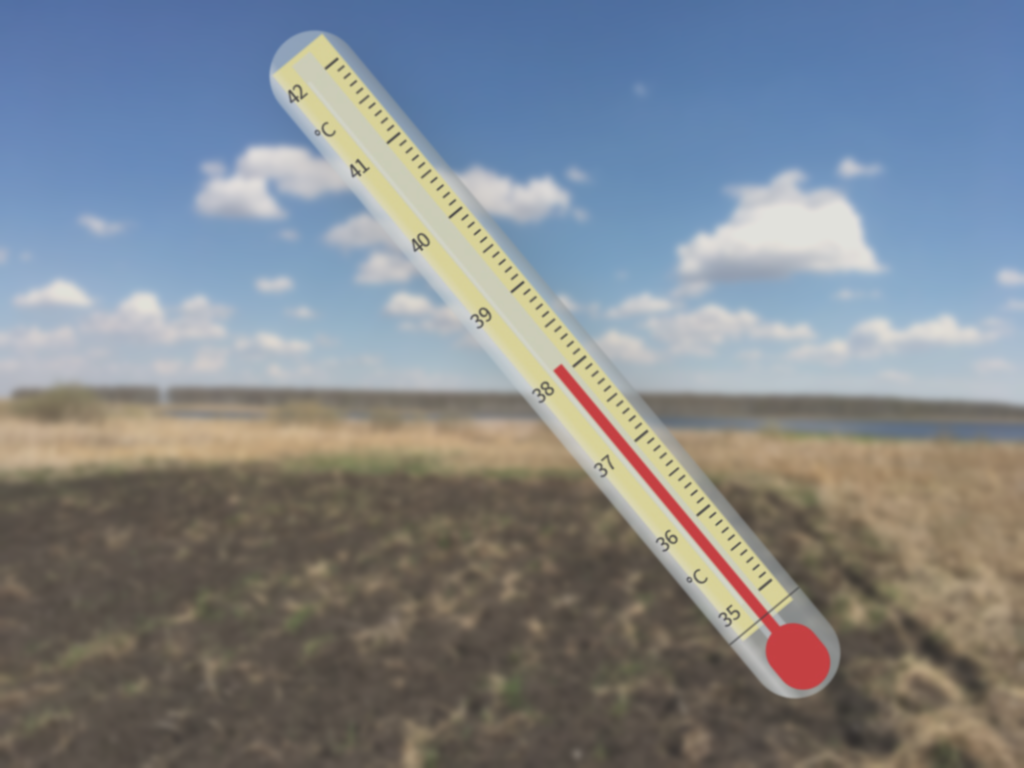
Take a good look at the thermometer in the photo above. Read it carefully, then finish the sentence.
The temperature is 38.1 °C
